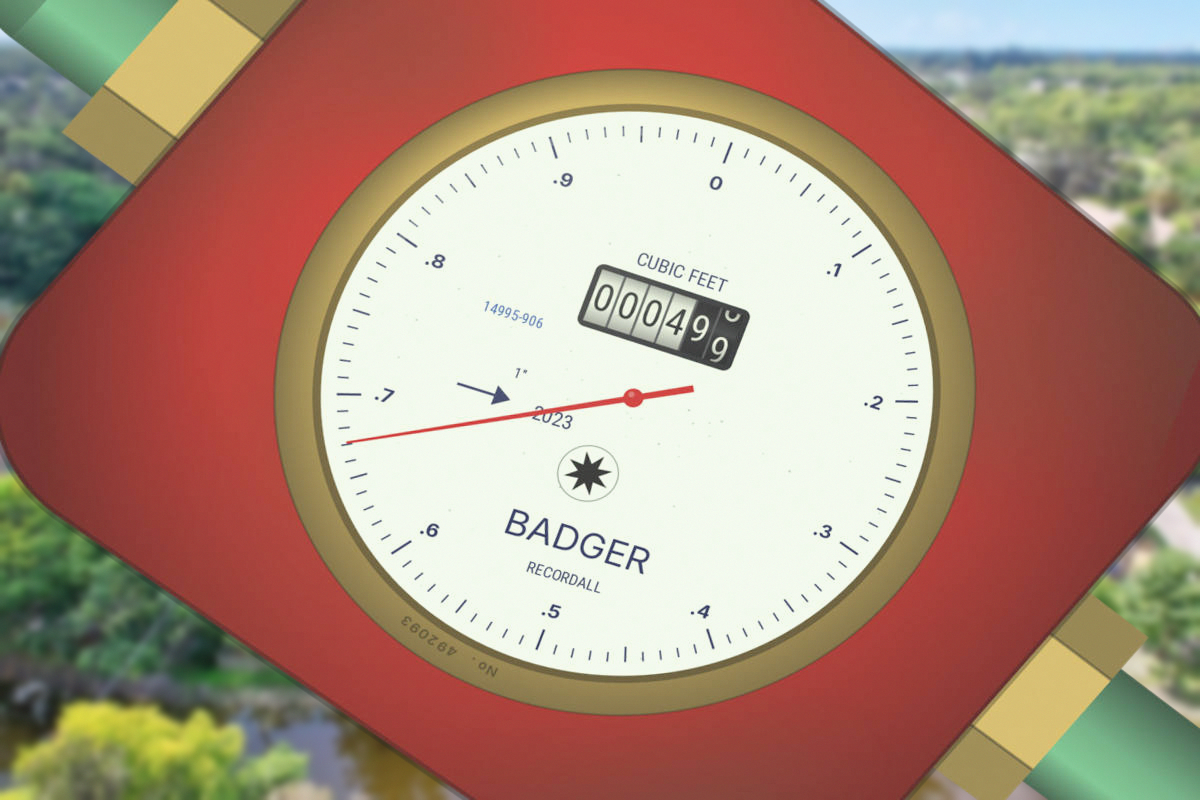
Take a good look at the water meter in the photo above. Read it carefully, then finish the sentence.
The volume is 498.67 ft³
